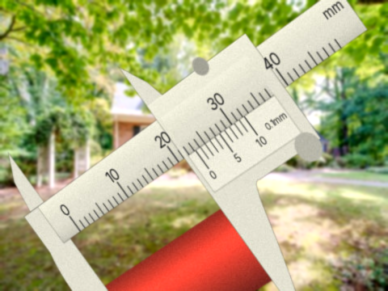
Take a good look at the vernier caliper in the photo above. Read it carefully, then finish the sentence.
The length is 23.2 mm
